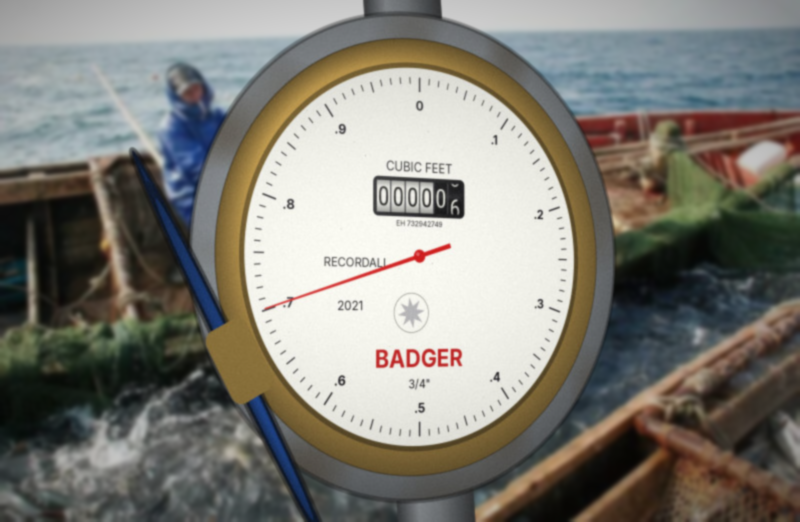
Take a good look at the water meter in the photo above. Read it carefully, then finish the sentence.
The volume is 5.70 ft³
